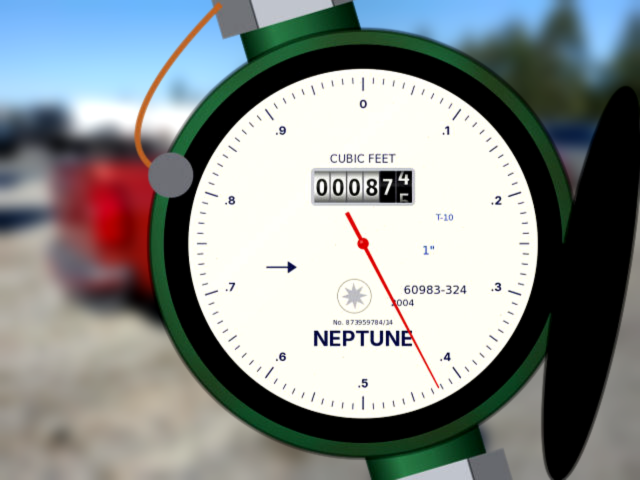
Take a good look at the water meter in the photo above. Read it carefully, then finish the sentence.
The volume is 874.42 ft³
